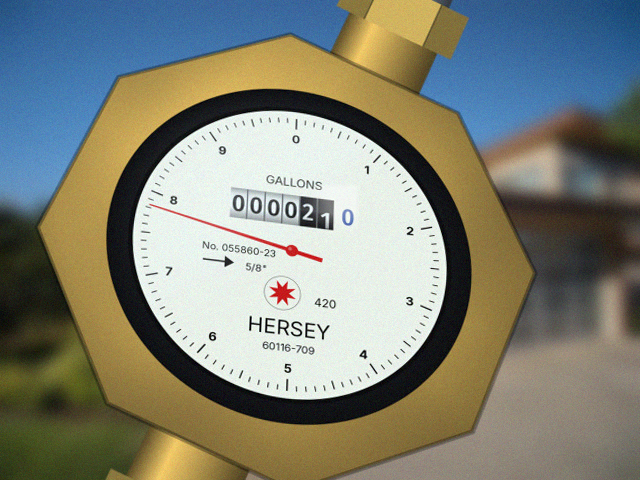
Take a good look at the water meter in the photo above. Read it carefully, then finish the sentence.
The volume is 207.8 gal
